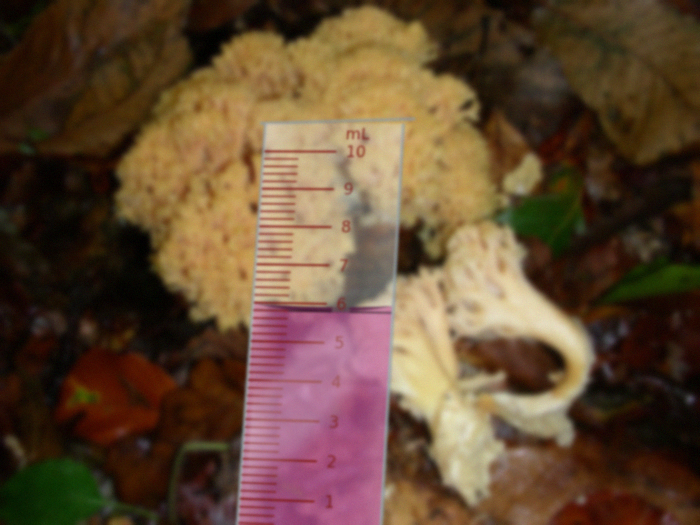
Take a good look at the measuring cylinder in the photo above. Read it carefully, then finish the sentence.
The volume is 5.8 mL
